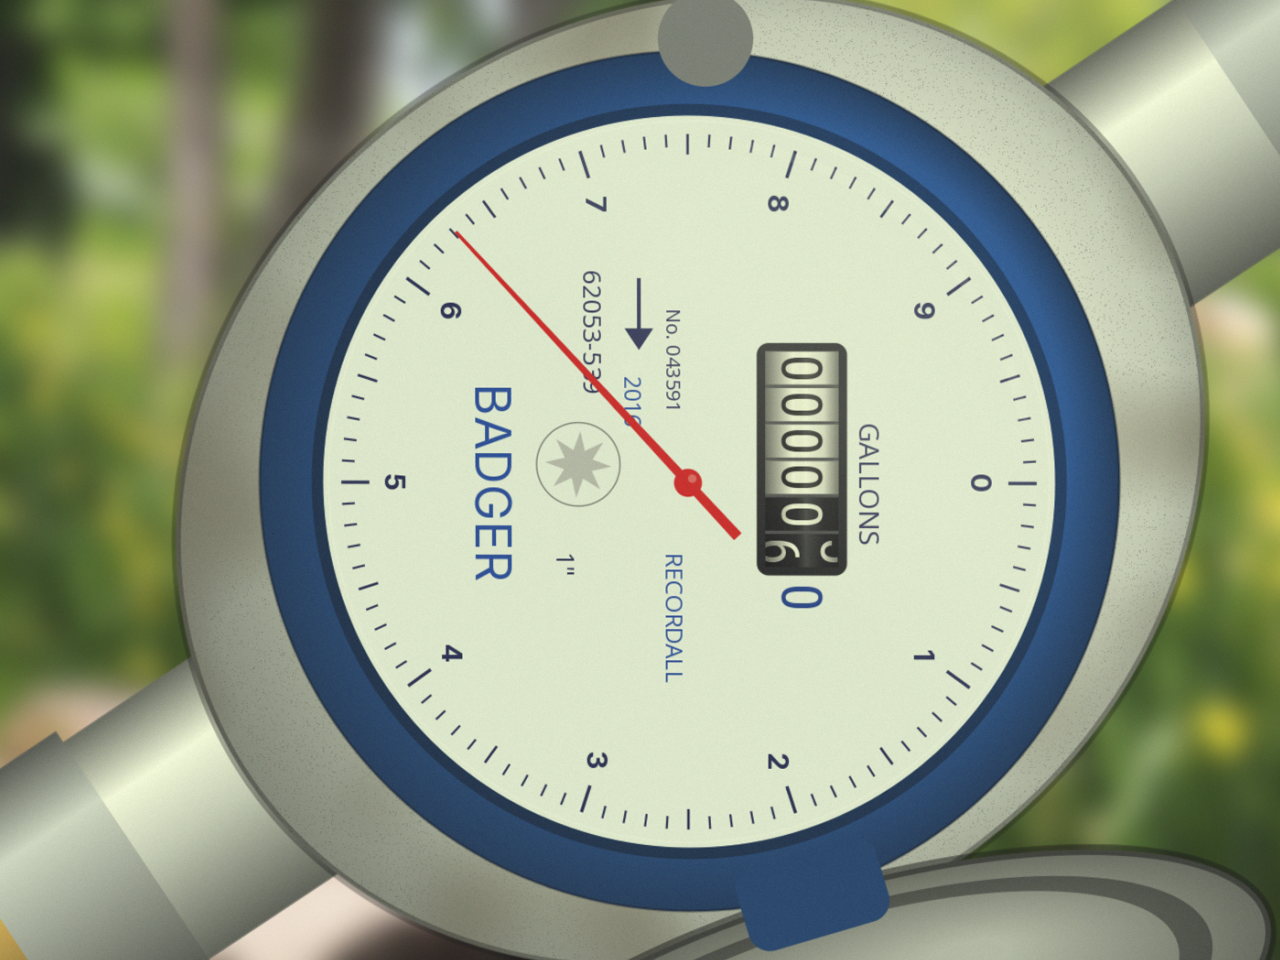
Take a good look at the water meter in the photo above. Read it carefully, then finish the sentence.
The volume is 56.3 gal
